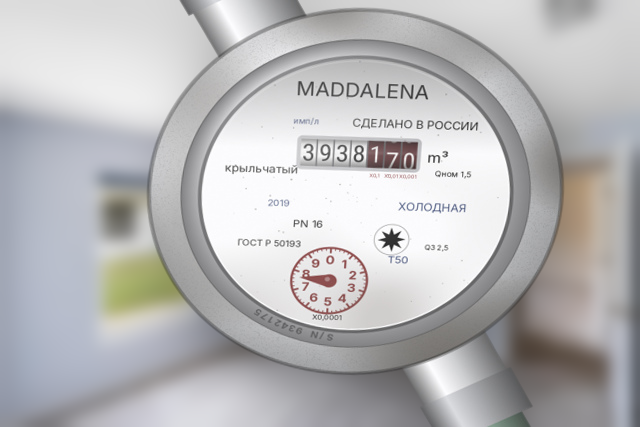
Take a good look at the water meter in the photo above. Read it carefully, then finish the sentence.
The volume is 3938.1697 m³
